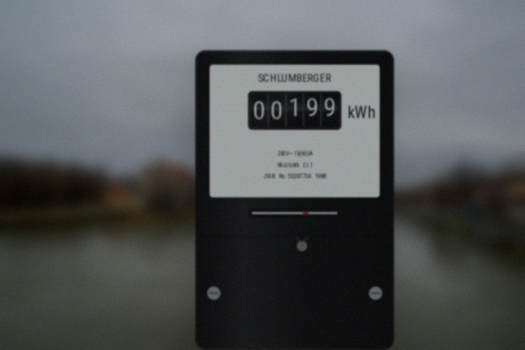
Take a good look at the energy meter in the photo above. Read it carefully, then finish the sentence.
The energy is 199 kWh
